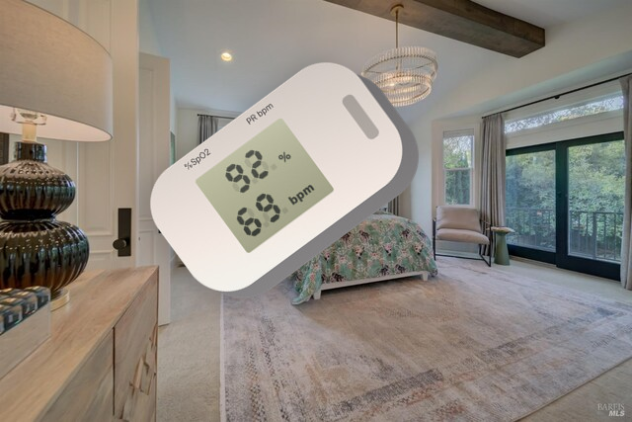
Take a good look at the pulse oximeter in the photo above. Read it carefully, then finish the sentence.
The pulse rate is 69 bpm
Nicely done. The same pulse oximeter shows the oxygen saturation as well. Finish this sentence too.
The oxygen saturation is 92 %
